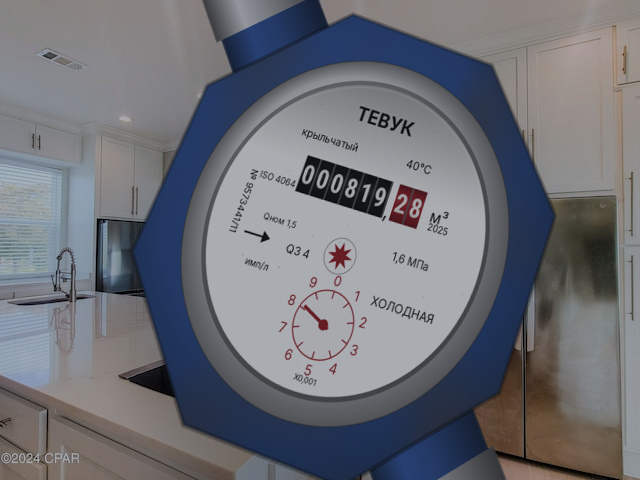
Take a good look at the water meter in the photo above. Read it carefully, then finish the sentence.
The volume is 819.288 m³
